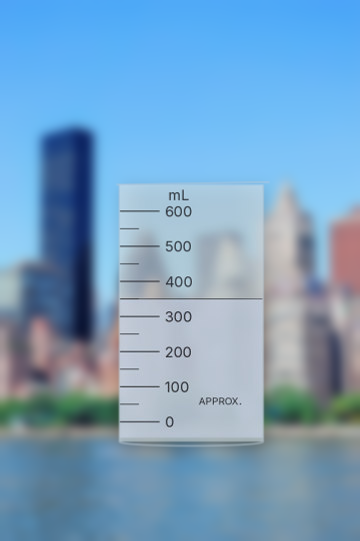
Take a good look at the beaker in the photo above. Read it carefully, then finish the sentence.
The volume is 350 mL
